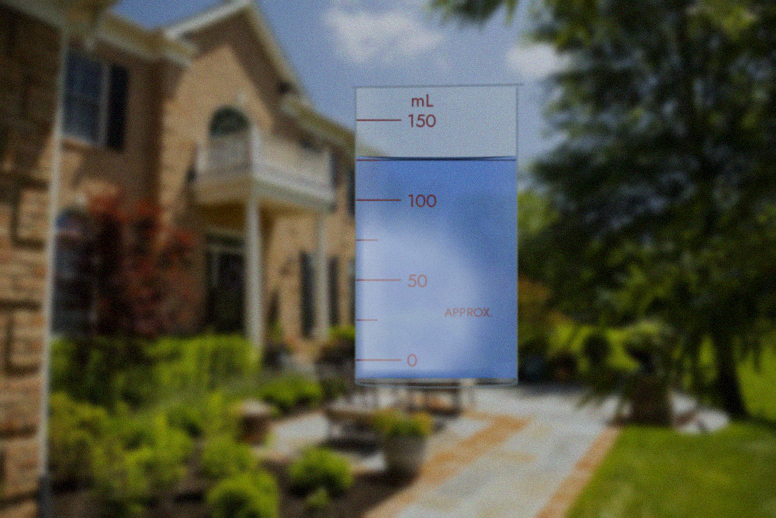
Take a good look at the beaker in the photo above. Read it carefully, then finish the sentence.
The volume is 125 mL
